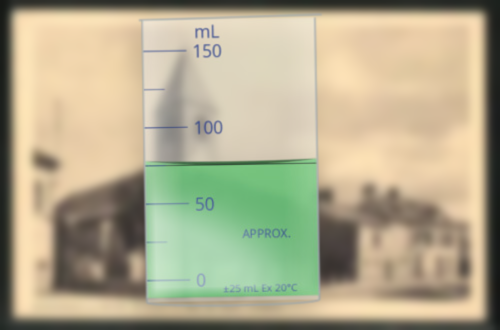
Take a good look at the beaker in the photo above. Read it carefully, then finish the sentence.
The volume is 75 mL
